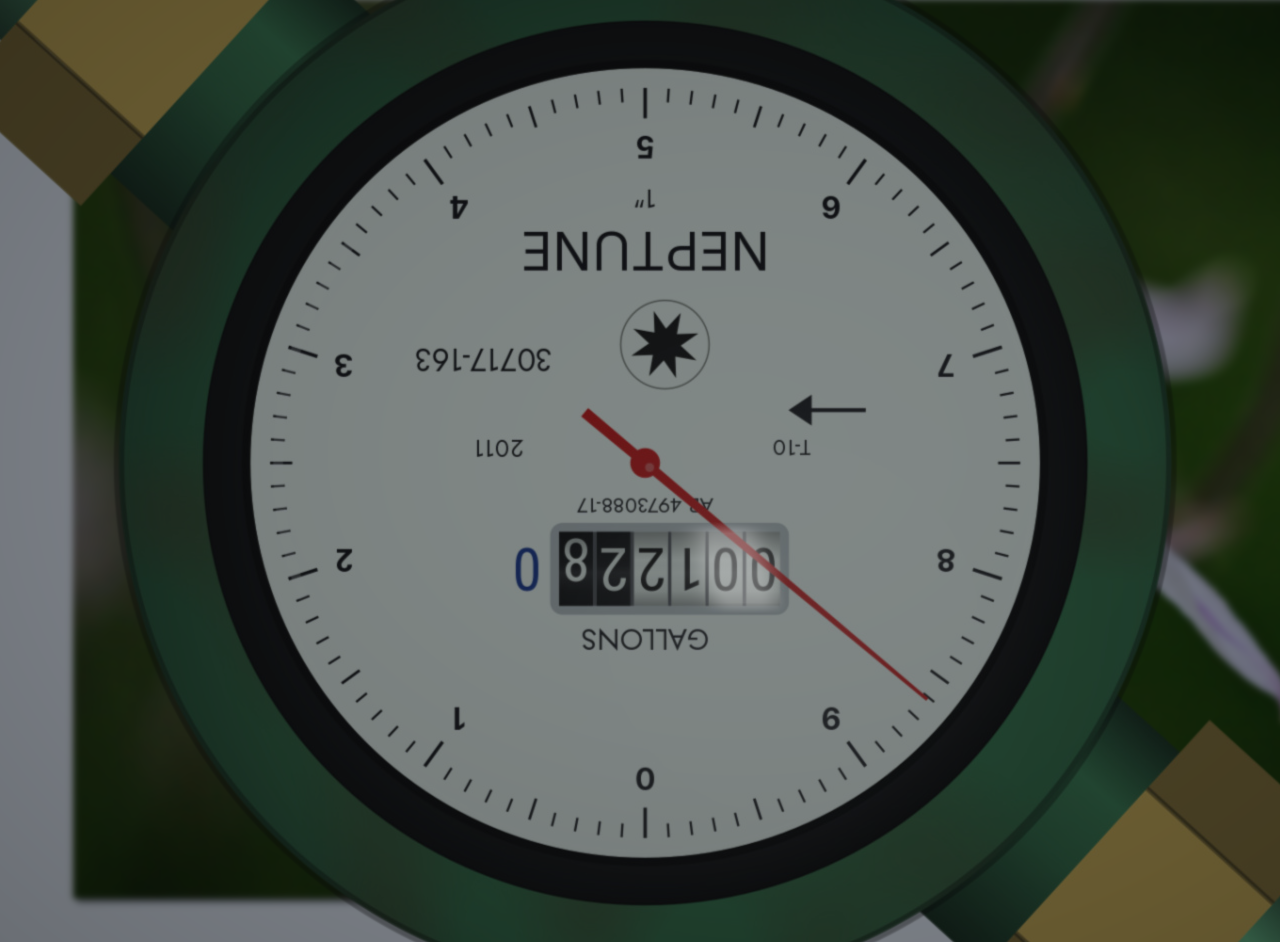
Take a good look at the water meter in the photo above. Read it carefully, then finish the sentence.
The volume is 12278.6 gal
